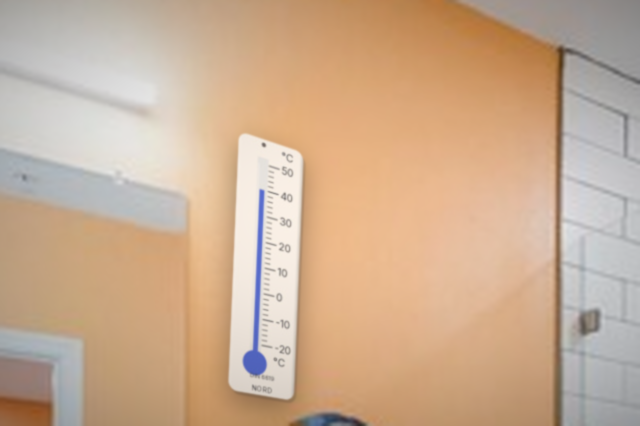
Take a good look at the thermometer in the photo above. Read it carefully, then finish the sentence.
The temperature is 40 °C
